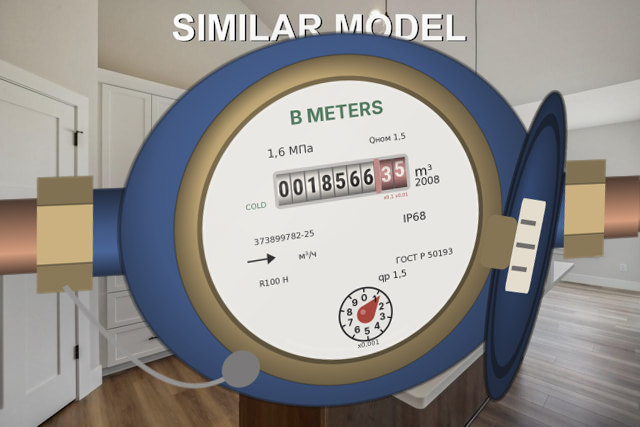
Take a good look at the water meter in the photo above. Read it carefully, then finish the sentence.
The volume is 18566.351 m³
